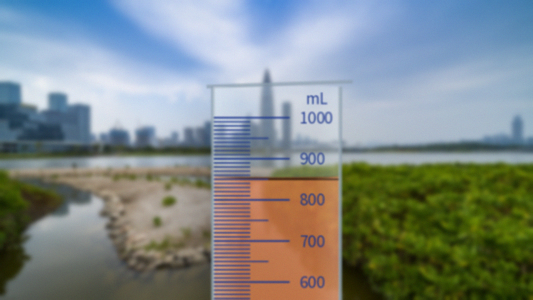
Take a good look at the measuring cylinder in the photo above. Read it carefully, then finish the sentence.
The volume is 850 mL
